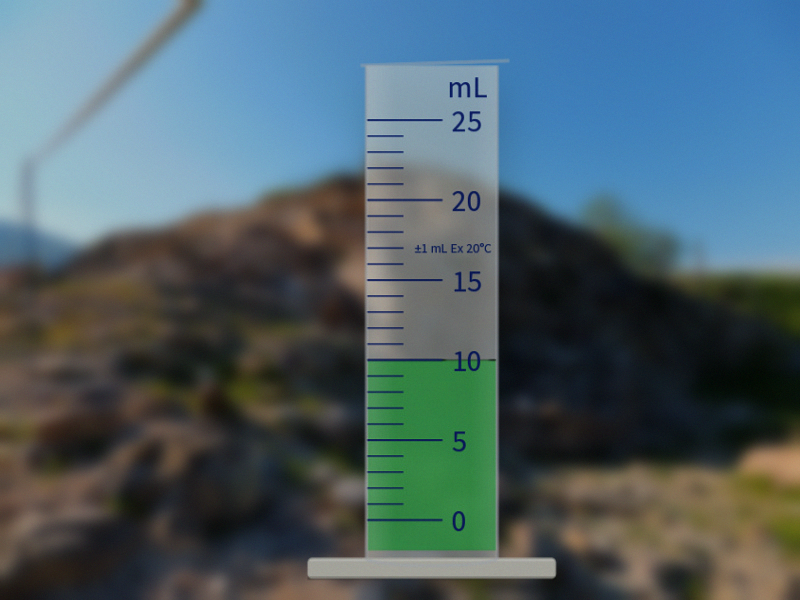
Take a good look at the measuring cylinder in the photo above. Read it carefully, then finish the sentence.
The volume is 10 mL
